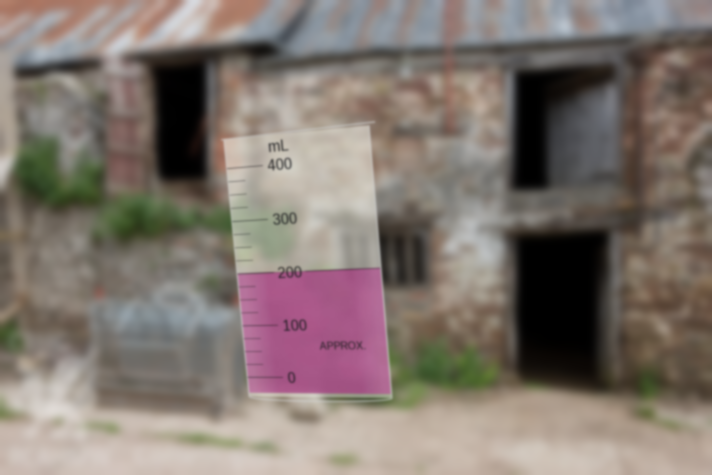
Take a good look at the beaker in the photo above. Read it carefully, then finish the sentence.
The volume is 200 mL
